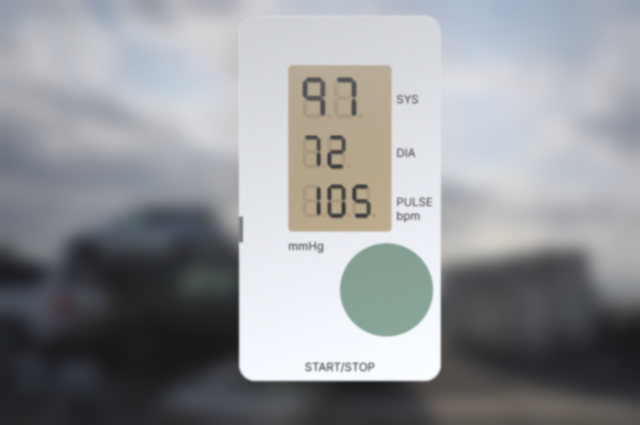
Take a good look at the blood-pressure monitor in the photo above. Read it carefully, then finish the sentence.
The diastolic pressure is 72 mmHg
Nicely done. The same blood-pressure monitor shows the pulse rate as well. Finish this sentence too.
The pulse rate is 105 bpm
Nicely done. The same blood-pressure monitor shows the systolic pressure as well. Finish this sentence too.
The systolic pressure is 97 mmHg
